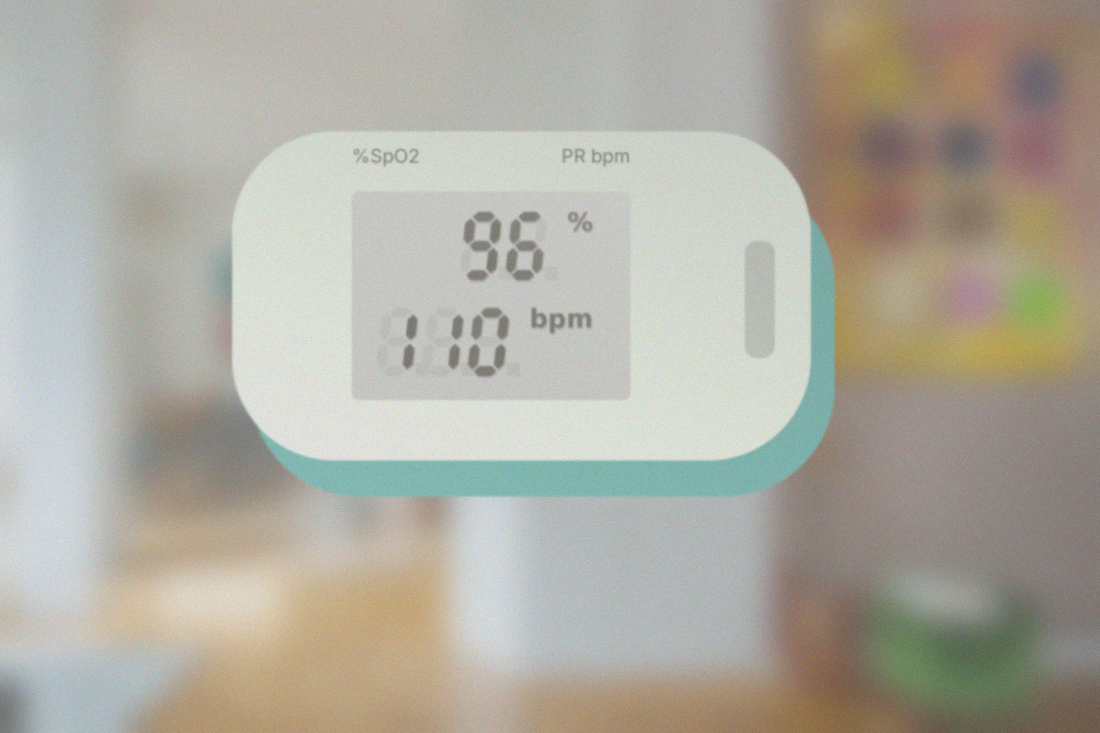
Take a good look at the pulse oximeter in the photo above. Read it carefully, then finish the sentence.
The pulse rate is 110 bpm
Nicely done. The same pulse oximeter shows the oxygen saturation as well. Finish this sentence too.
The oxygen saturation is 96 %
